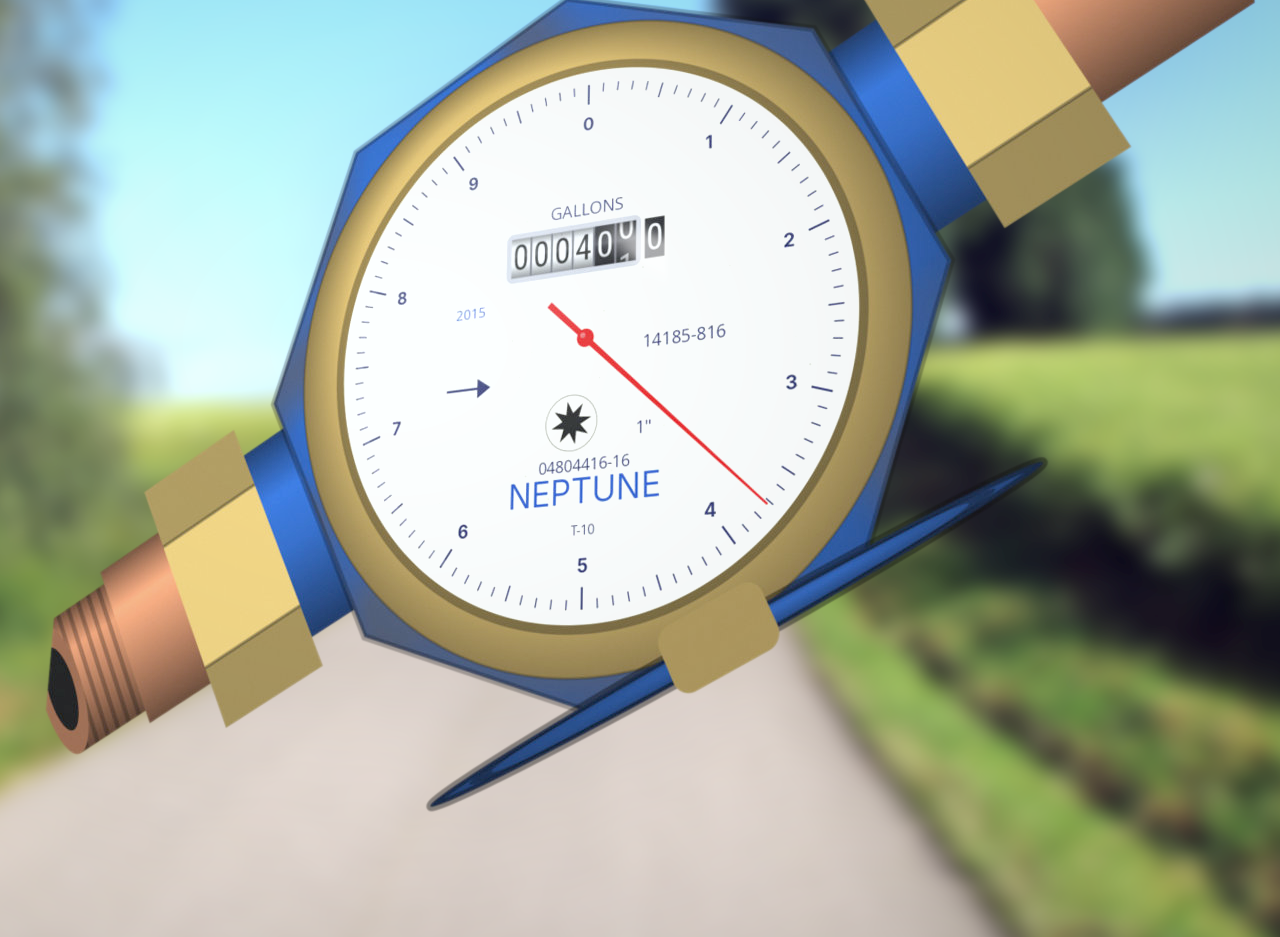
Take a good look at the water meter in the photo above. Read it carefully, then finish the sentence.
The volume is 4003.7 gal
